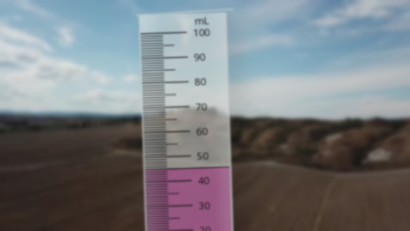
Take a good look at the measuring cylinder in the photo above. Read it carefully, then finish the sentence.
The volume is 45 mL
